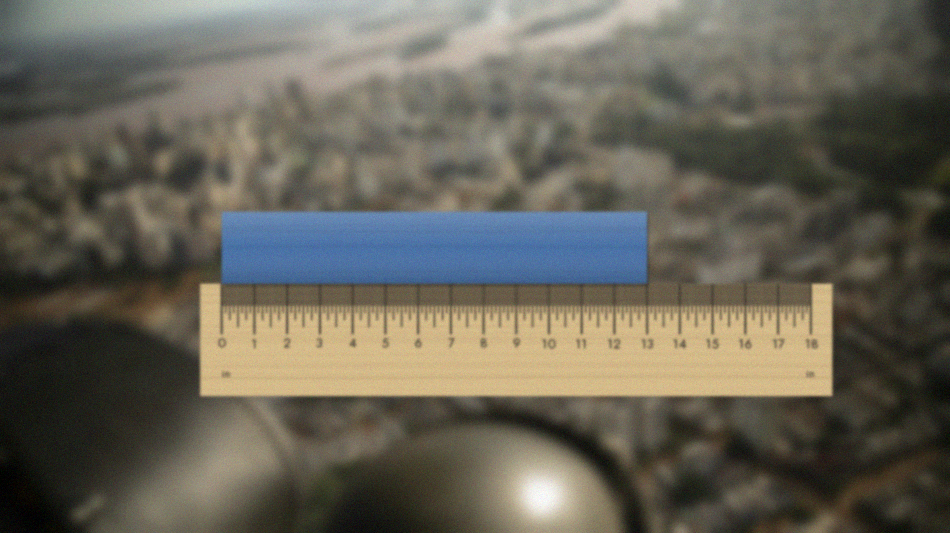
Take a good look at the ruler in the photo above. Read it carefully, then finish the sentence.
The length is 13 in
